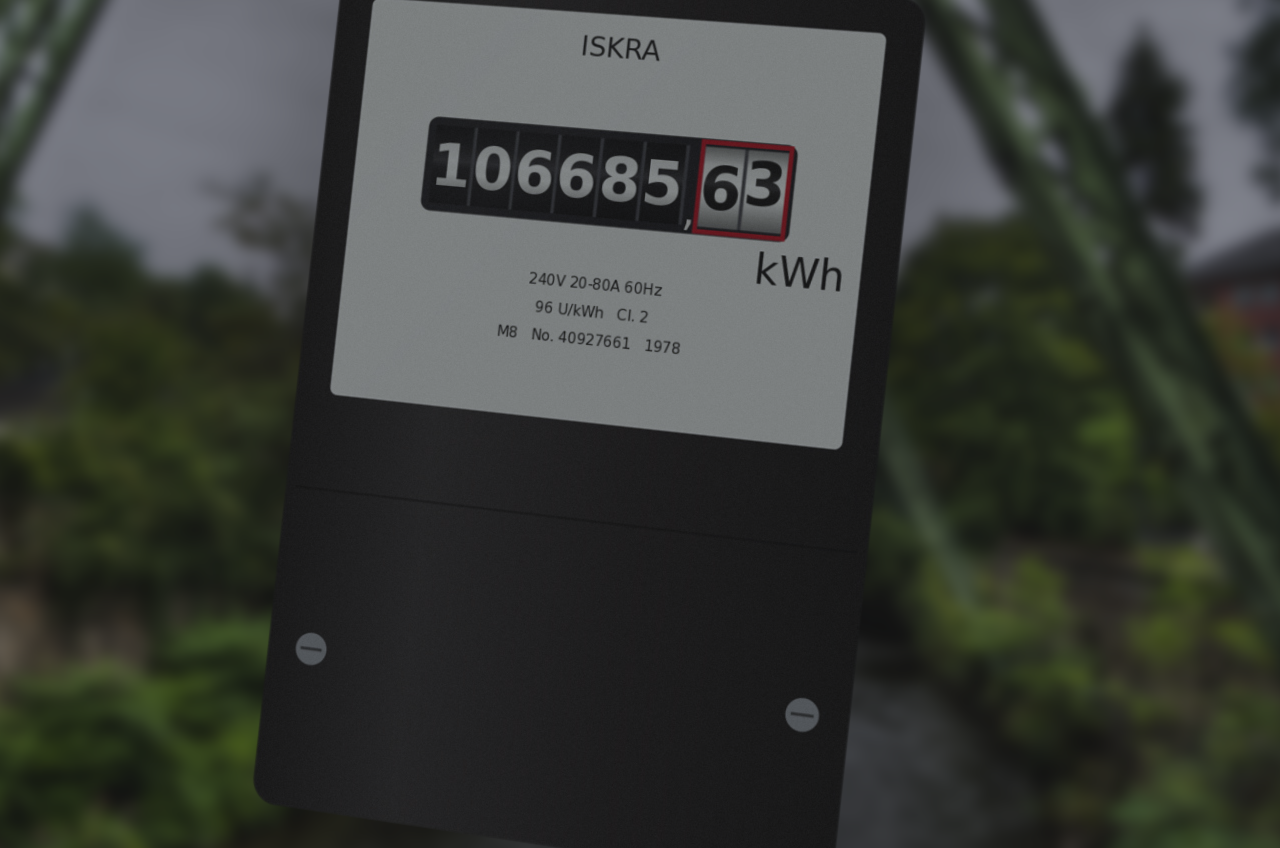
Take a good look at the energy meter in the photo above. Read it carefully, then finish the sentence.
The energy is 106685.63 kWh
